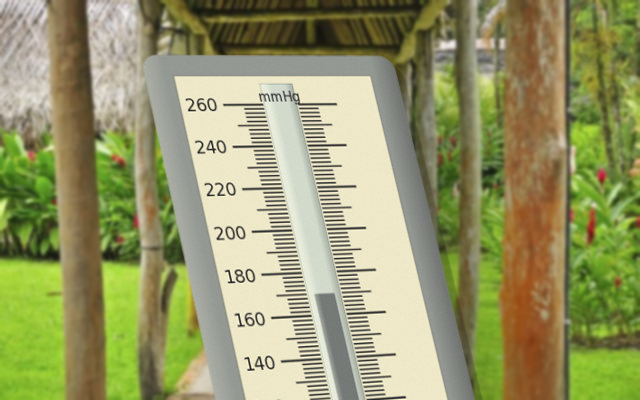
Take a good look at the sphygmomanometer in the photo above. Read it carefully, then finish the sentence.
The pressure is 170 mmHg
